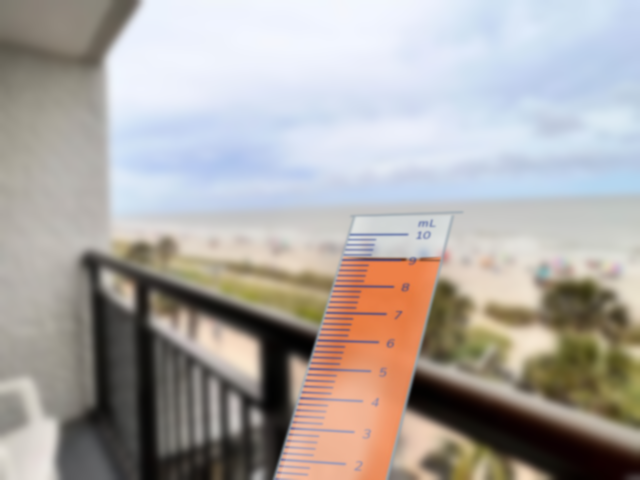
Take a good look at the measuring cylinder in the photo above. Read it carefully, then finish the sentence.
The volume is 9 mL
